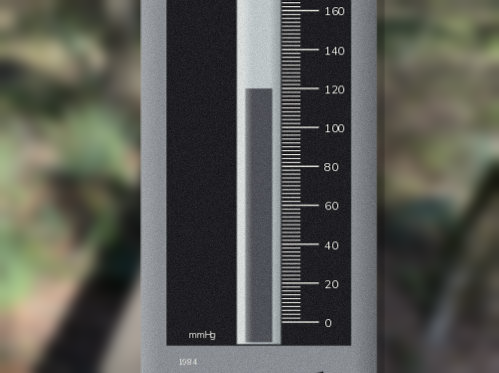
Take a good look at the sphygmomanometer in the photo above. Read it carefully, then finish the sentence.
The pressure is 120 mmHg
